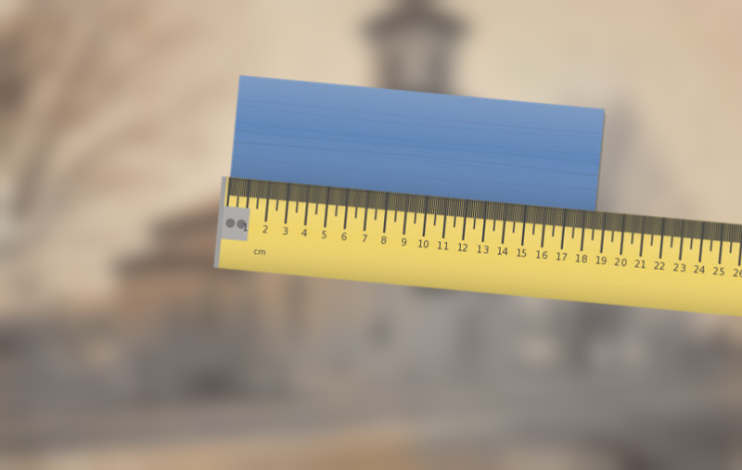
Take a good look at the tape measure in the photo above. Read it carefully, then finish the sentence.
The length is 18.5 cm
